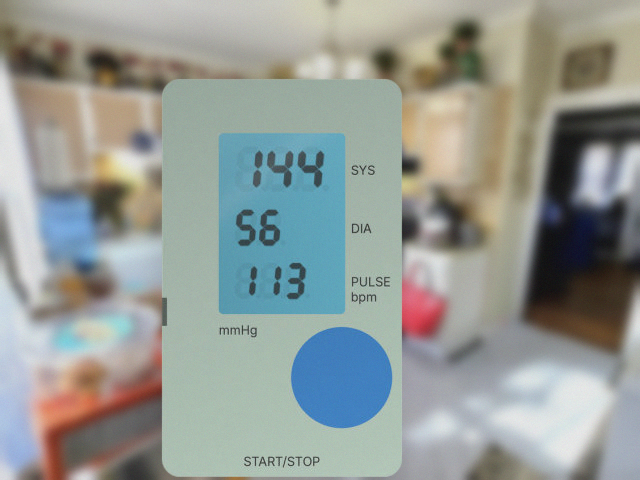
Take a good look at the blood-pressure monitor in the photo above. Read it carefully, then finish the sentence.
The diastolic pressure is 56 mmHg
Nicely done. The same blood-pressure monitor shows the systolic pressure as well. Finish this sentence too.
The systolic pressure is 144 mmHg
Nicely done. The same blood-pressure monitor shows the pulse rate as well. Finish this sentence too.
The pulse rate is 113 bpm
